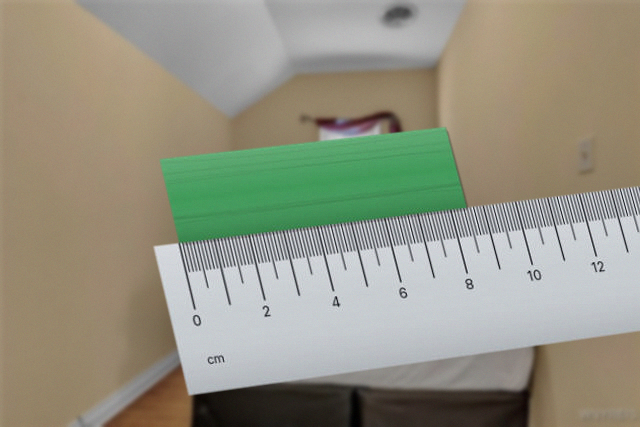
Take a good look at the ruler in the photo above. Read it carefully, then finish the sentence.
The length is 8.5 cm
